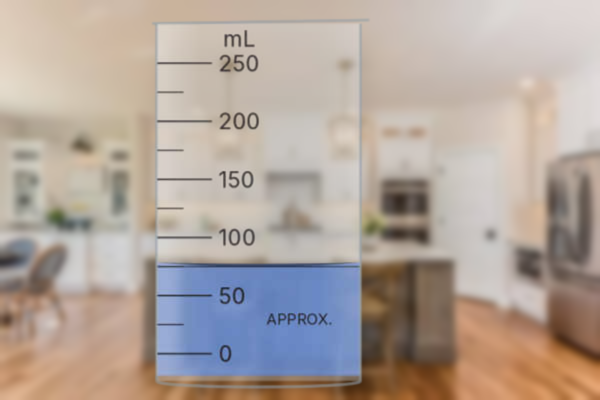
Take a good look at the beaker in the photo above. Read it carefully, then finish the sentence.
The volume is 75 mL
